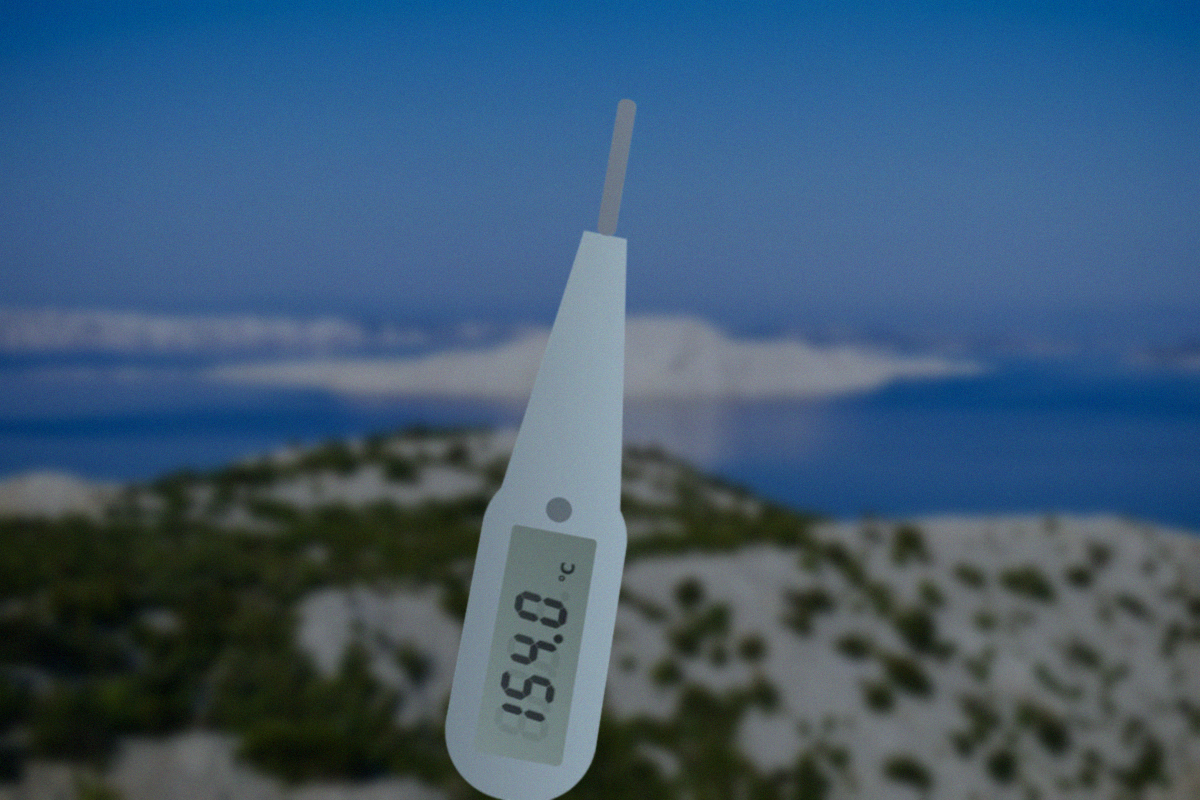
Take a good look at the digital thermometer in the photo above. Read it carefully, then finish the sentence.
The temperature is 154.0 °C
